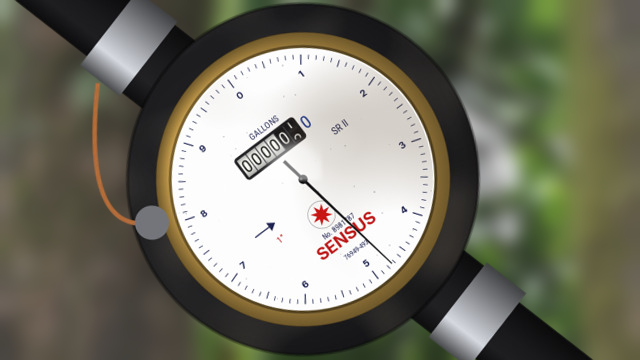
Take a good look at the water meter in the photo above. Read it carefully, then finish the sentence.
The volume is 14.7 gal
